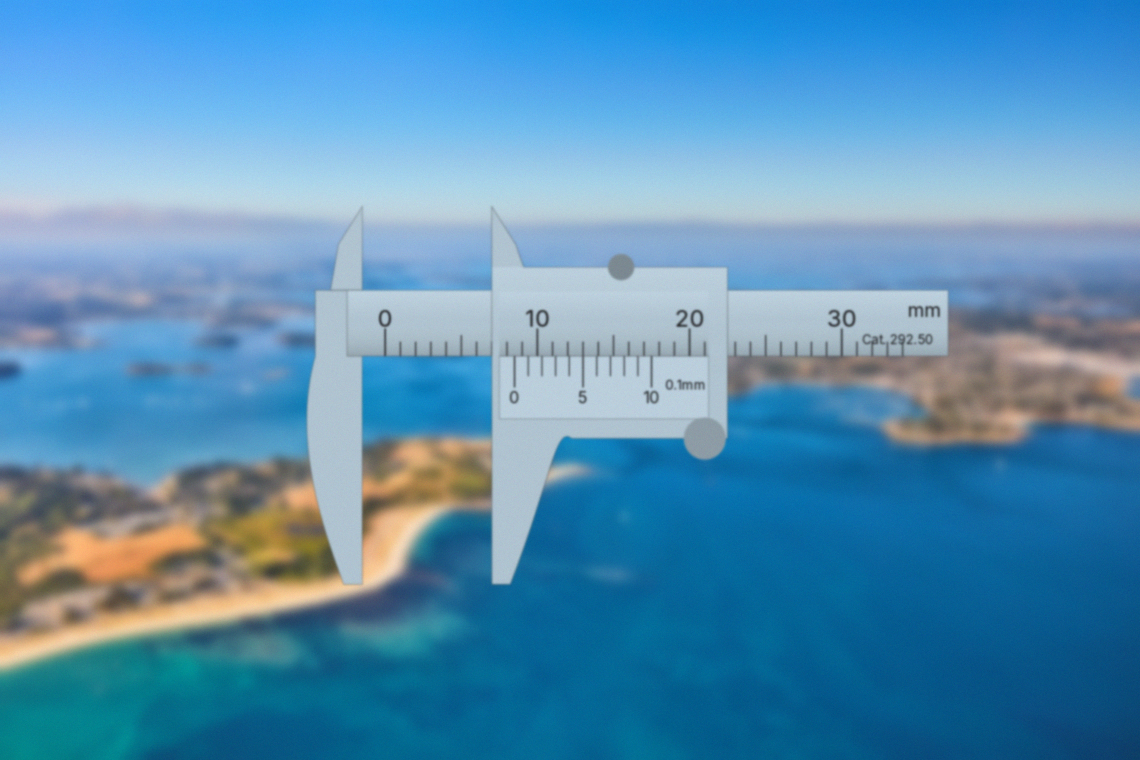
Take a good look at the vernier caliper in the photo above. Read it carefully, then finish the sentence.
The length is 8.5 mm
